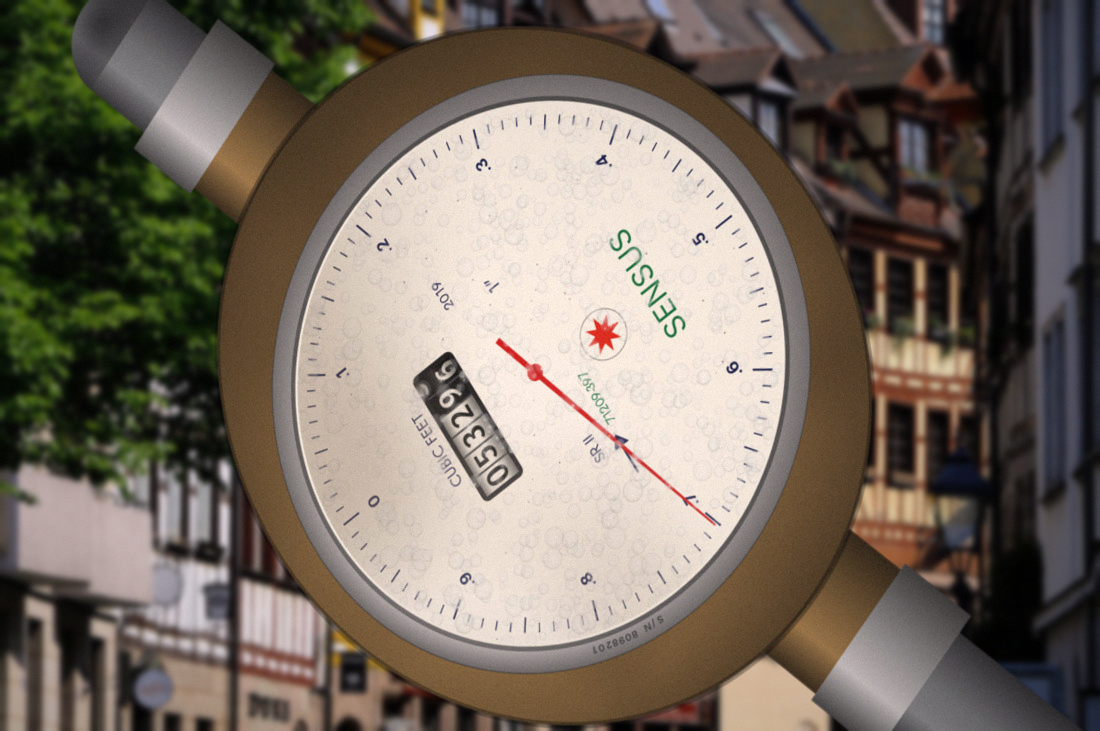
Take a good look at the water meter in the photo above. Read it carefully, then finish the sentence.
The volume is 53295.70 ft³
